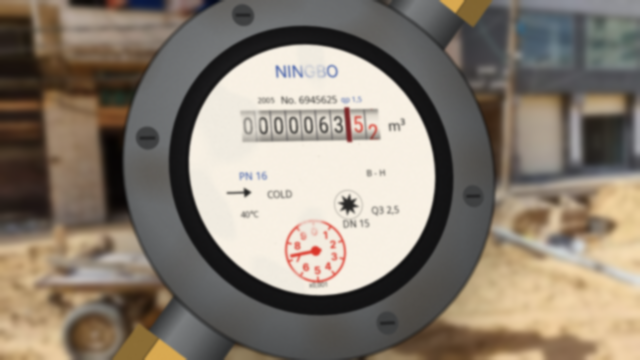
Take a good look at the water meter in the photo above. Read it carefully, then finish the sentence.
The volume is 63.517 m³
